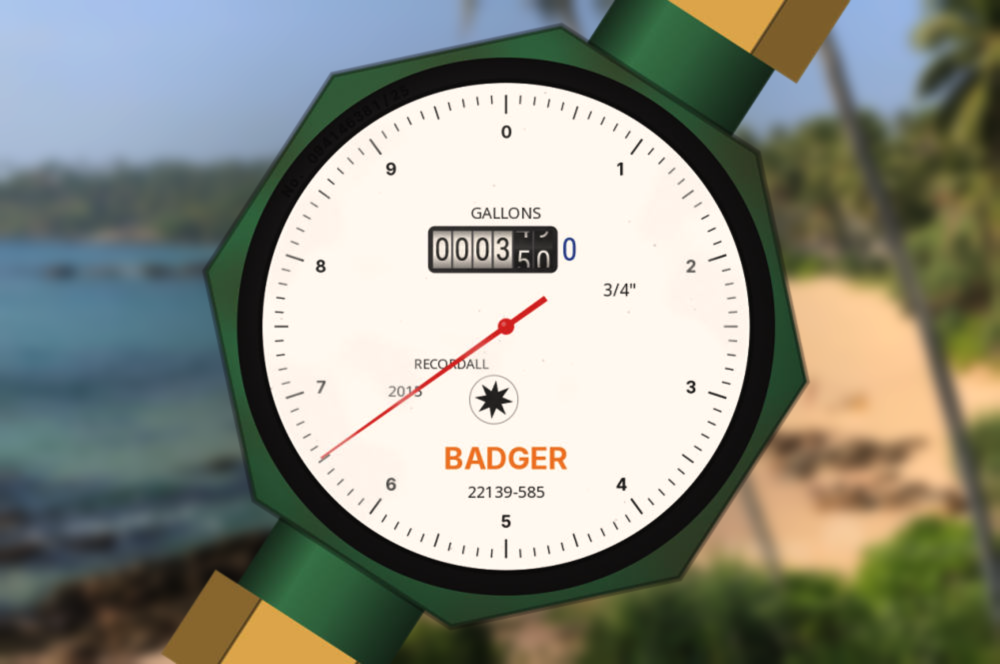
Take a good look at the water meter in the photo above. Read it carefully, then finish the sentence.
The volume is 3496.5 gal
